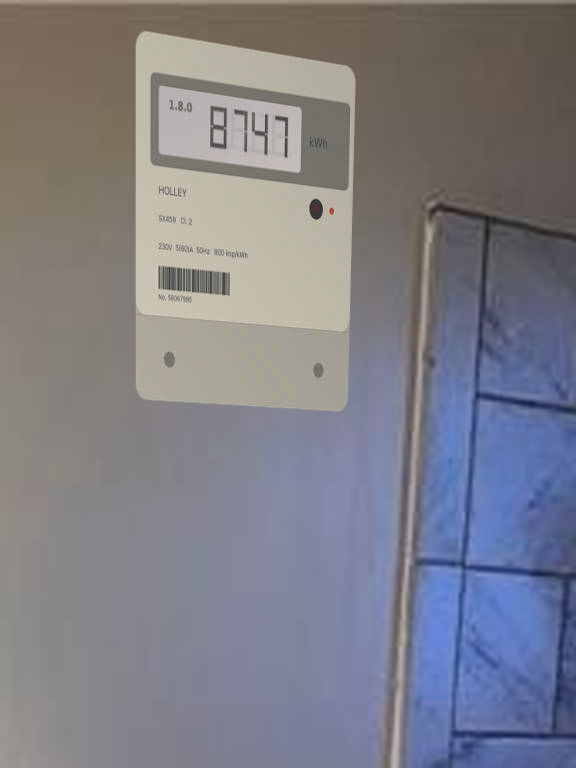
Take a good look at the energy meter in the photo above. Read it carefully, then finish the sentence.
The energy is 8747 kWh
